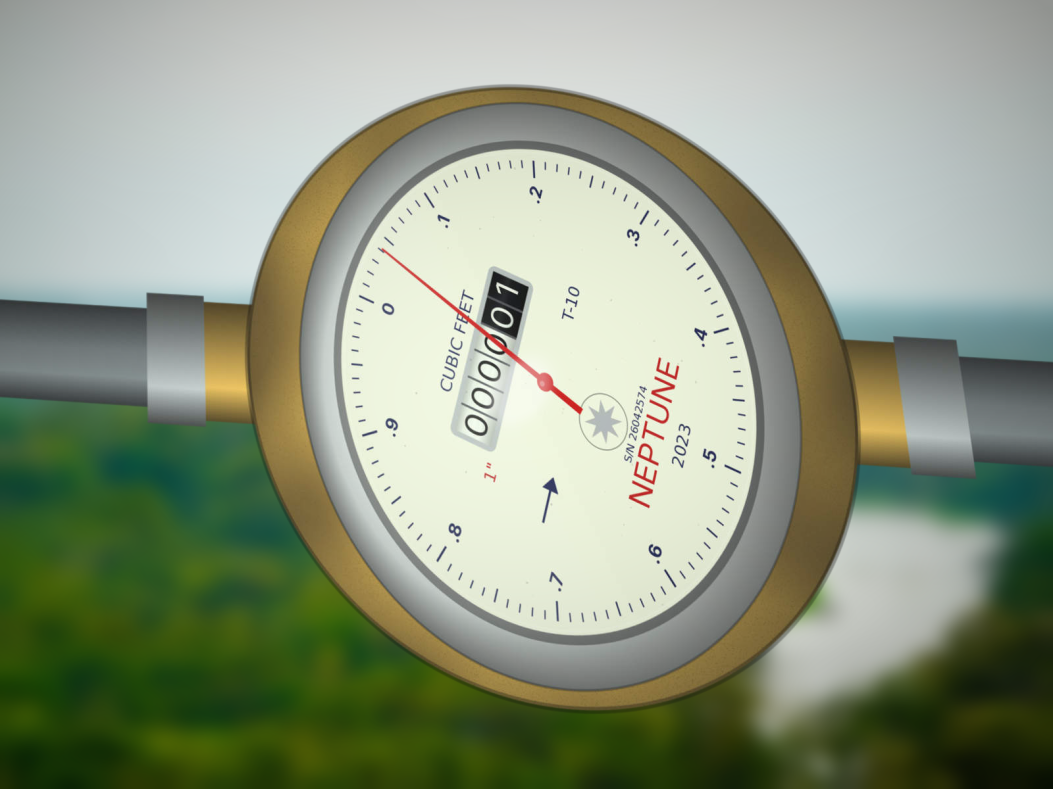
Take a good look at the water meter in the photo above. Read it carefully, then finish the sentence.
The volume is 1.04 ft³
